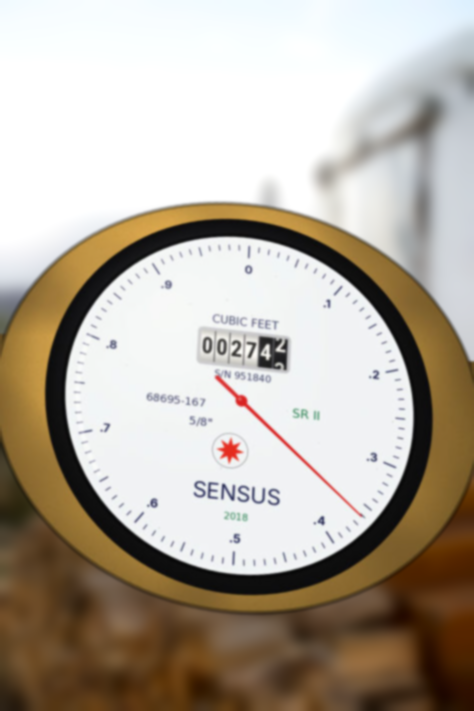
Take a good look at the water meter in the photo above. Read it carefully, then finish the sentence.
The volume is 2742.36 ft³
